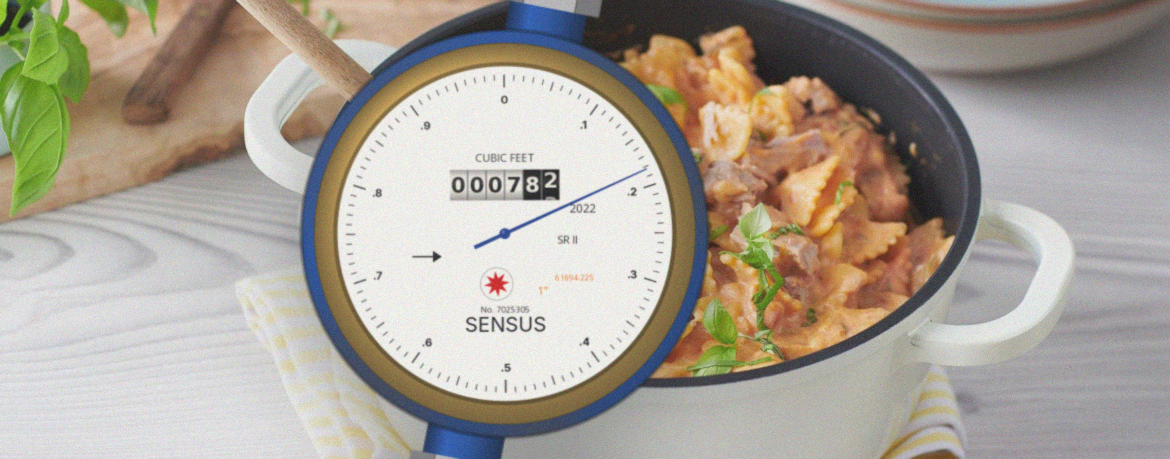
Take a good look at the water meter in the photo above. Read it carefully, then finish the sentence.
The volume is 782.18 ft³
